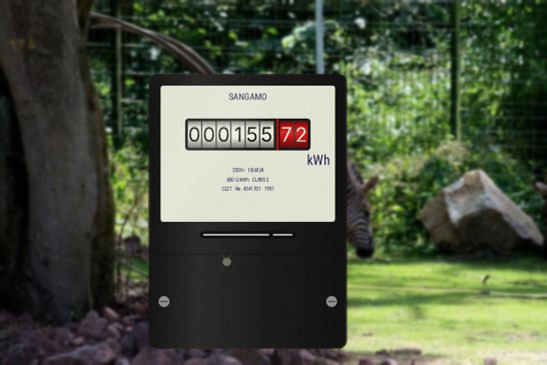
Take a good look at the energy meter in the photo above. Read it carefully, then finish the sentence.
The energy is 155.72 kWh
